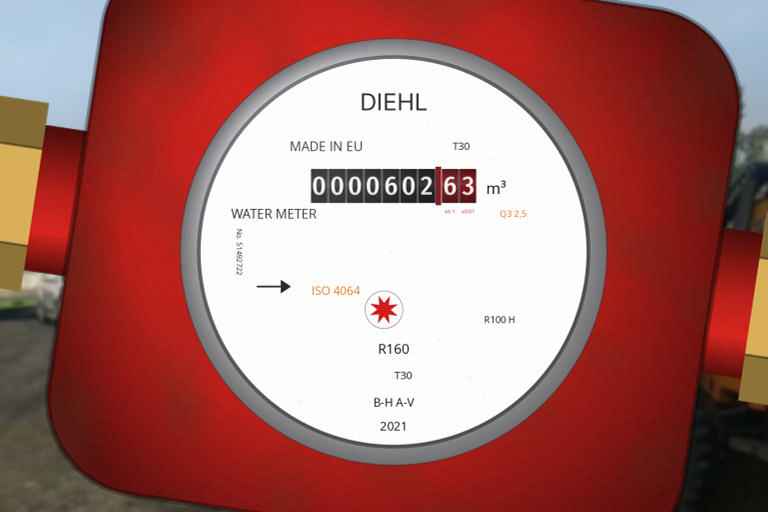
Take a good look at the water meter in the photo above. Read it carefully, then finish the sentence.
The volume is 602.63 m³
